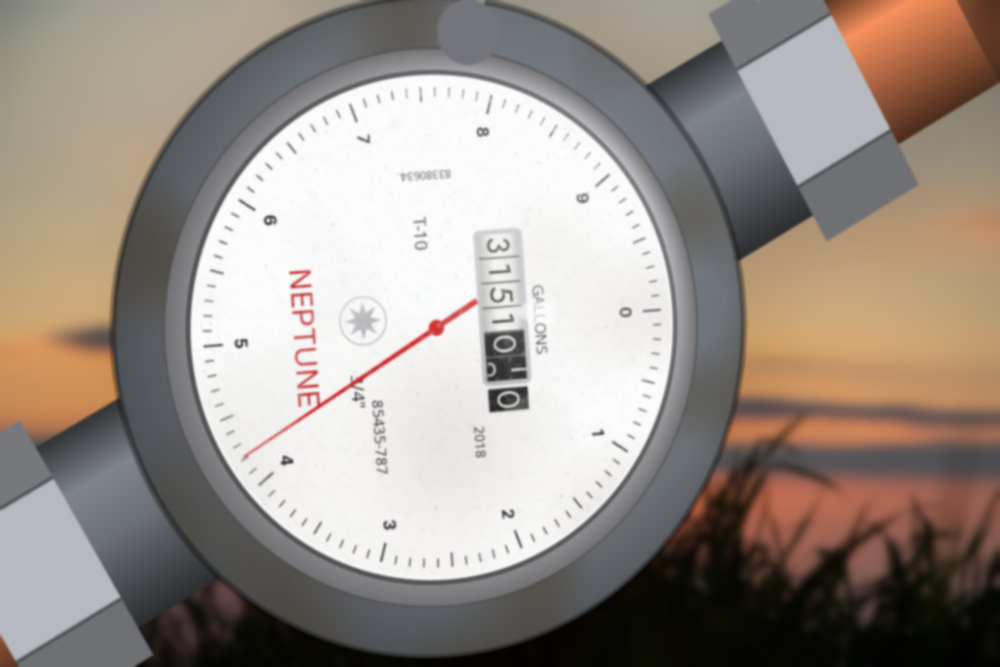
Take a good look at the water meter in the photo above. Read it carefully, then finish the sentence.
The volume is 3151014.2 gal
